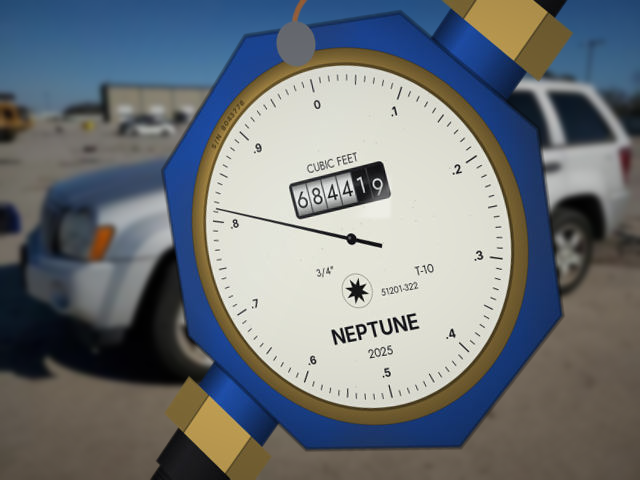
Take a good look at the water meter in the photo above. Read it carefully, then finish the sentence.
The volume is 684418.81 ft³
